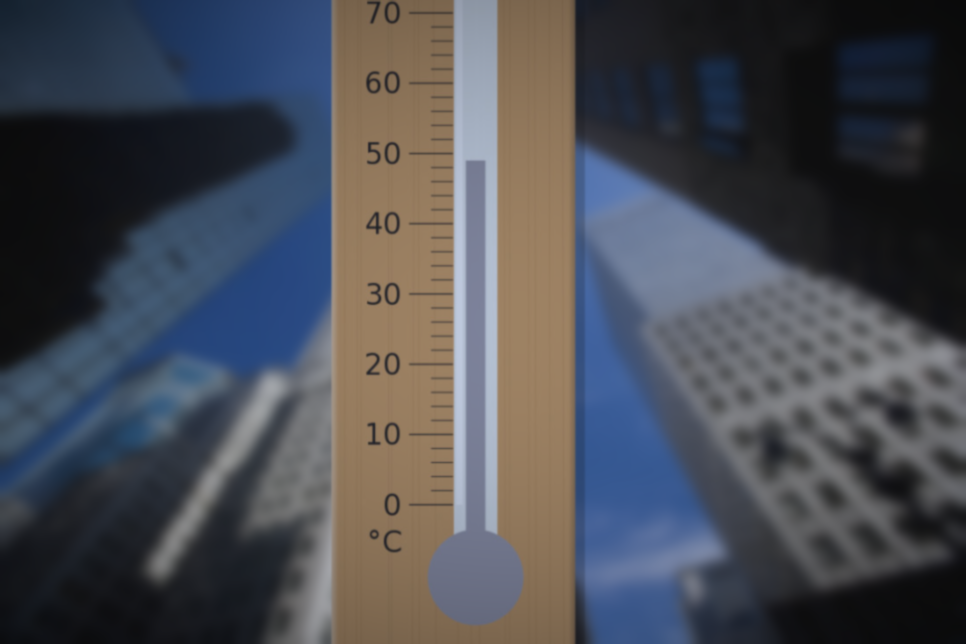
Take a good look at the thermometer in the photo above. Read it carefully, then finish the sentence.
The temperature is 49 °C
